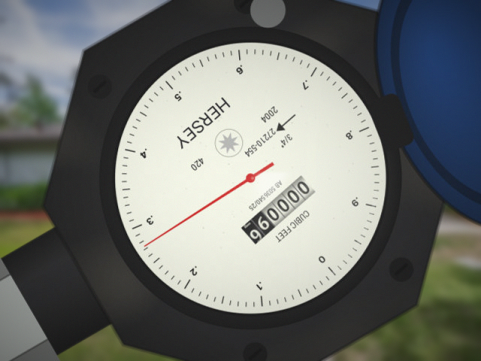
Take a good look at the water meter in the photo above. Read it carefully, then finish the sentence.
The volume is 96.27 ft³
